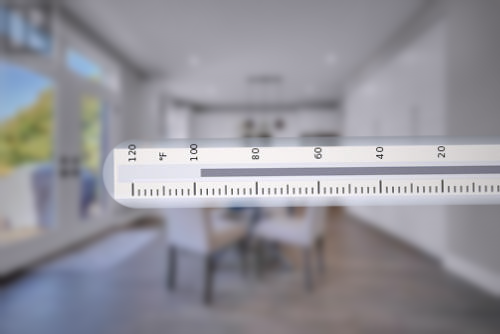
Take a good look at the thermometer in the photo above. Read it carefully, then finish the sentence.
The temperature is 98 °F
